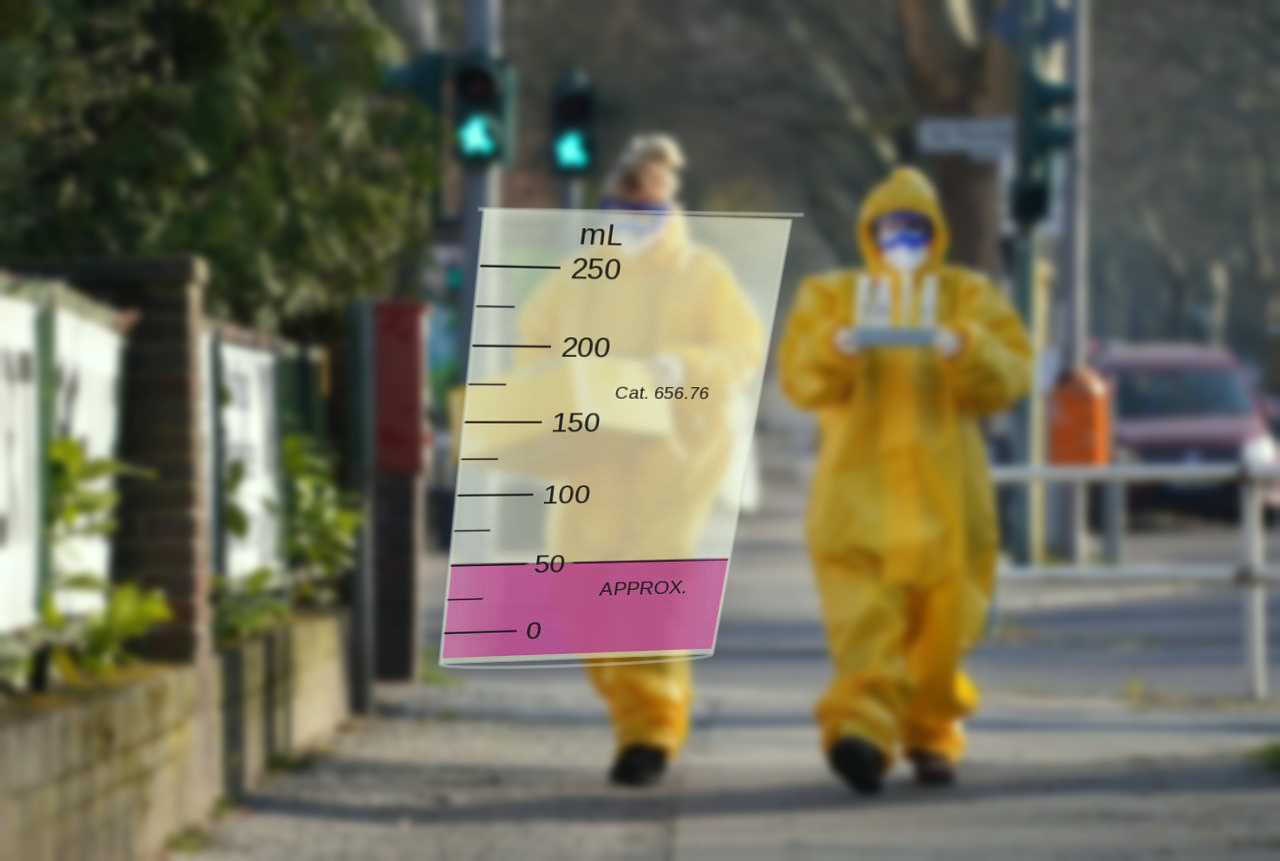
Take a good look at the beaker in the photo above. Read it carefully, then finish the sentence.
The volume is 50 mL
